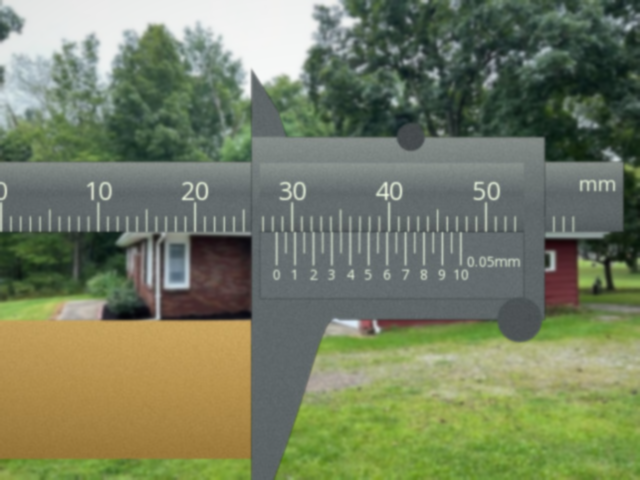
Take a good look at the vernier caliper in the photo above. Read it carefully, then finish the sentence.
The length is 28.4 mm
